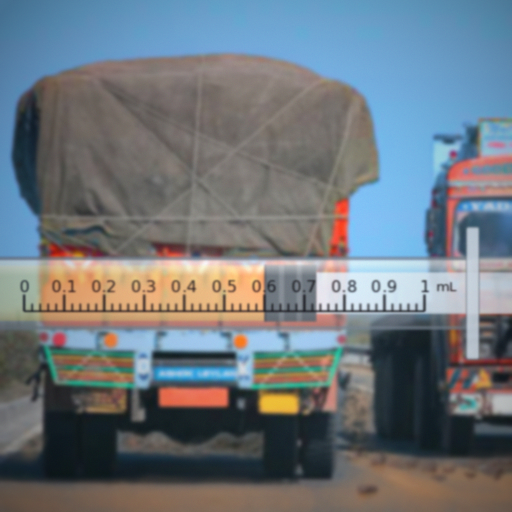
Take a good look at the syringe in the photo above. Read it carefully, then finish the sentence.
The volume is 0.6 mL
